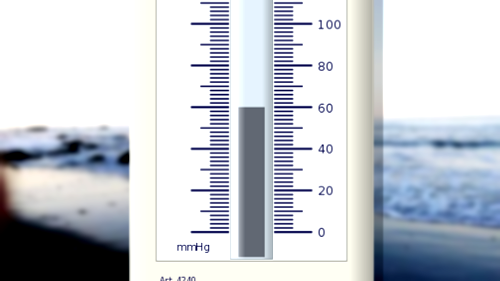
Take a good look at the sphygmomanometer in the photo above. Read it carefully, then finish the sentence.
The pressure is 60 mmHg
